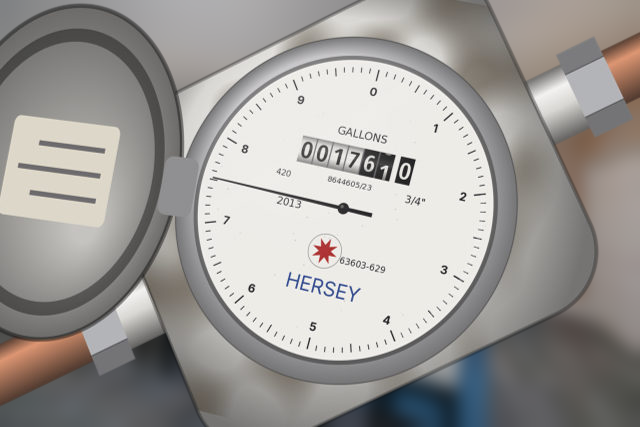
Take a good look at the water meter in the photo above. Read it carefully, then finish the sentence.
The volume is 17607.5 gal
